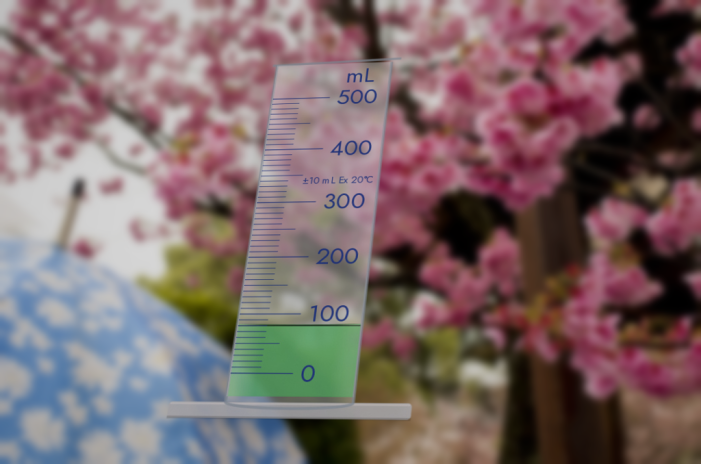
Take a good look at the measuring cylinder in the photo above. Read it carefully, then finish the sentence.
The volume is 80 mL
